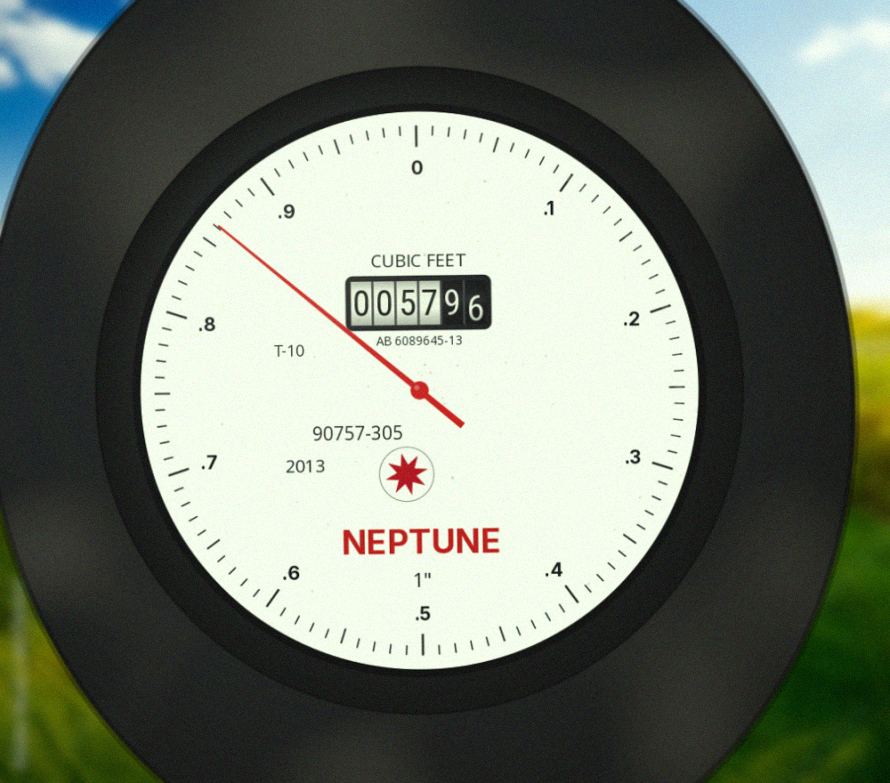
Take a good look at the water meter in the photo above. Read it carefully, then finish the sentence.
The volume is 5795.86 ft³
